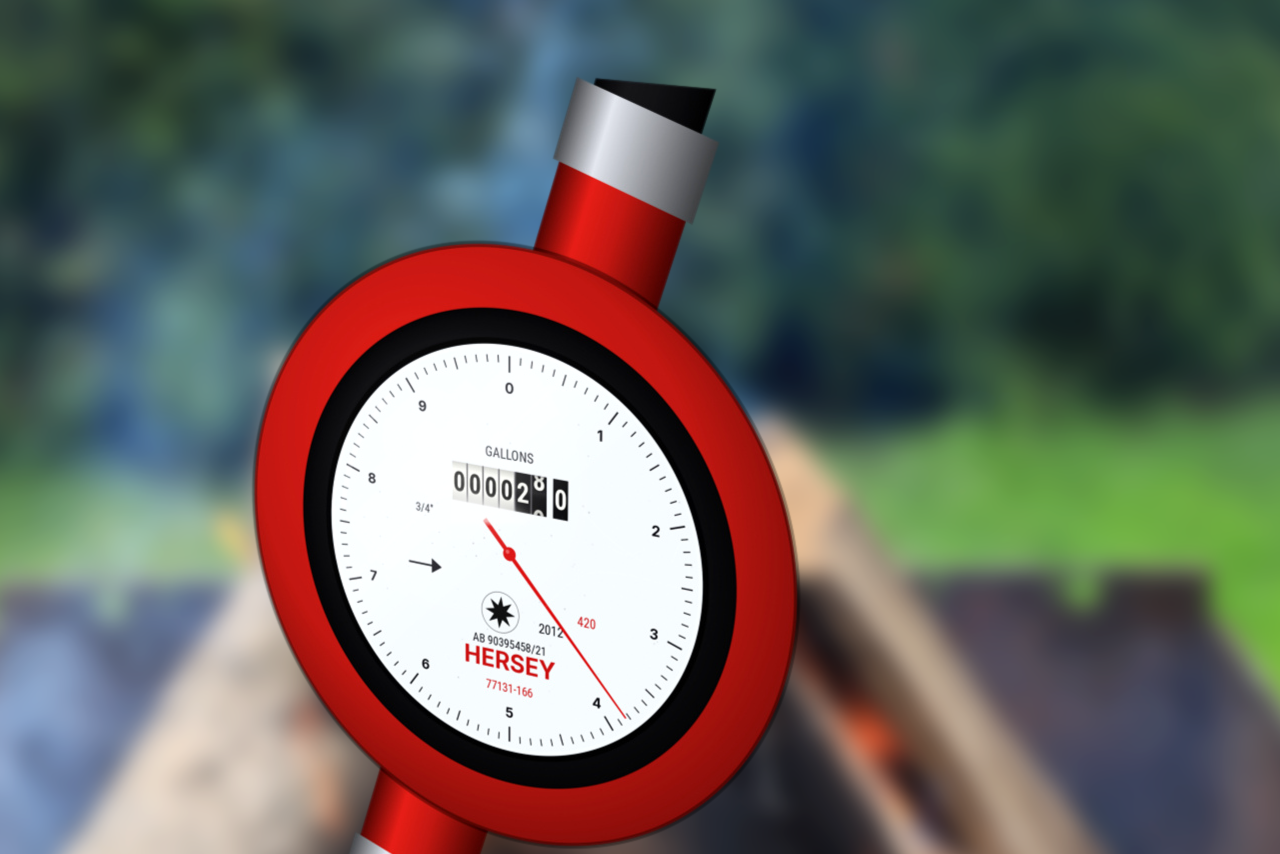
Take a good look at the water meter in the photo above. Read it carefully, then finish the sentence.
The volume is 283.8 gal
